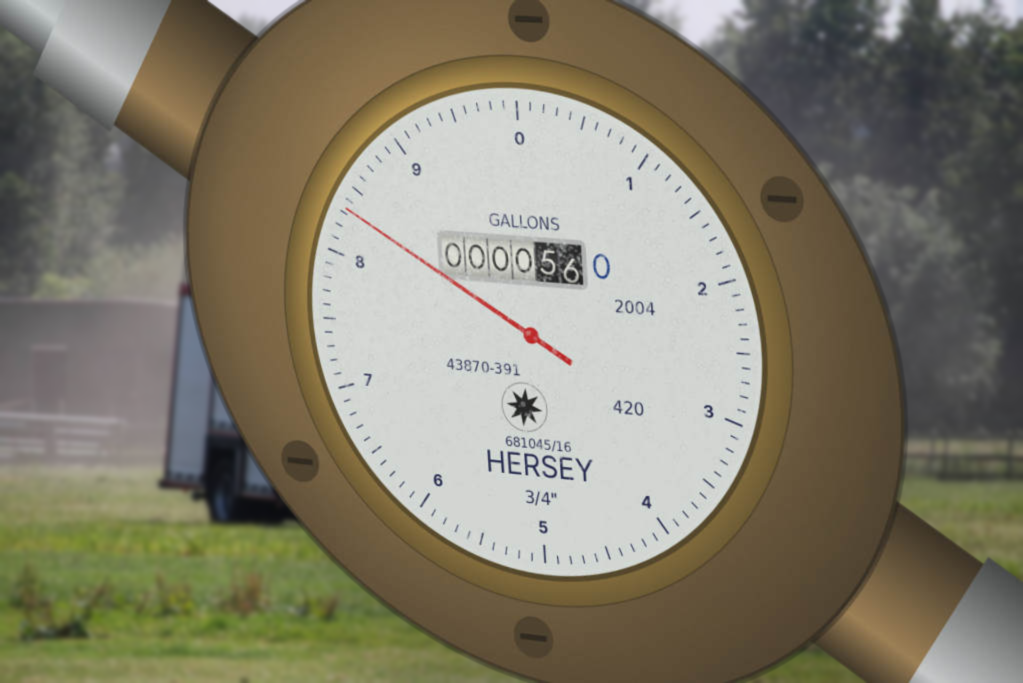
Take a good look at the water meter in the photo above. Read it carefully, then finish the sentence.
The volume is 558.3 gal
